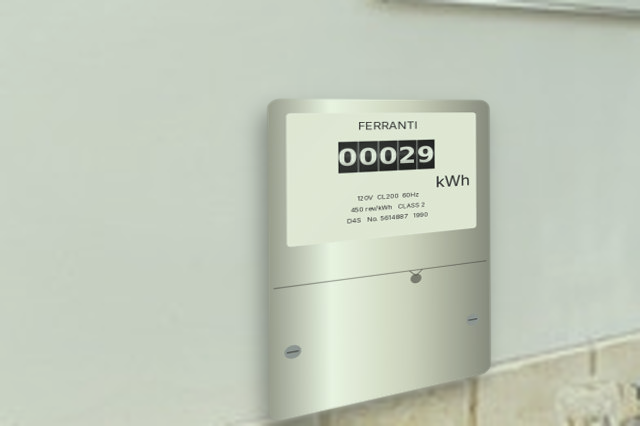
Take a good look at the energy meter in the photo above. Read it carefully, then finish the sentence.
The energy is 29 kWh
